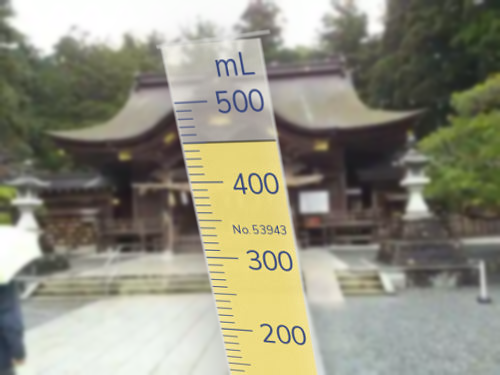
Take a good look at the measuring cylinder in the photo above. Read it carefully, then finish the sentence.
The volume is 450 mL
